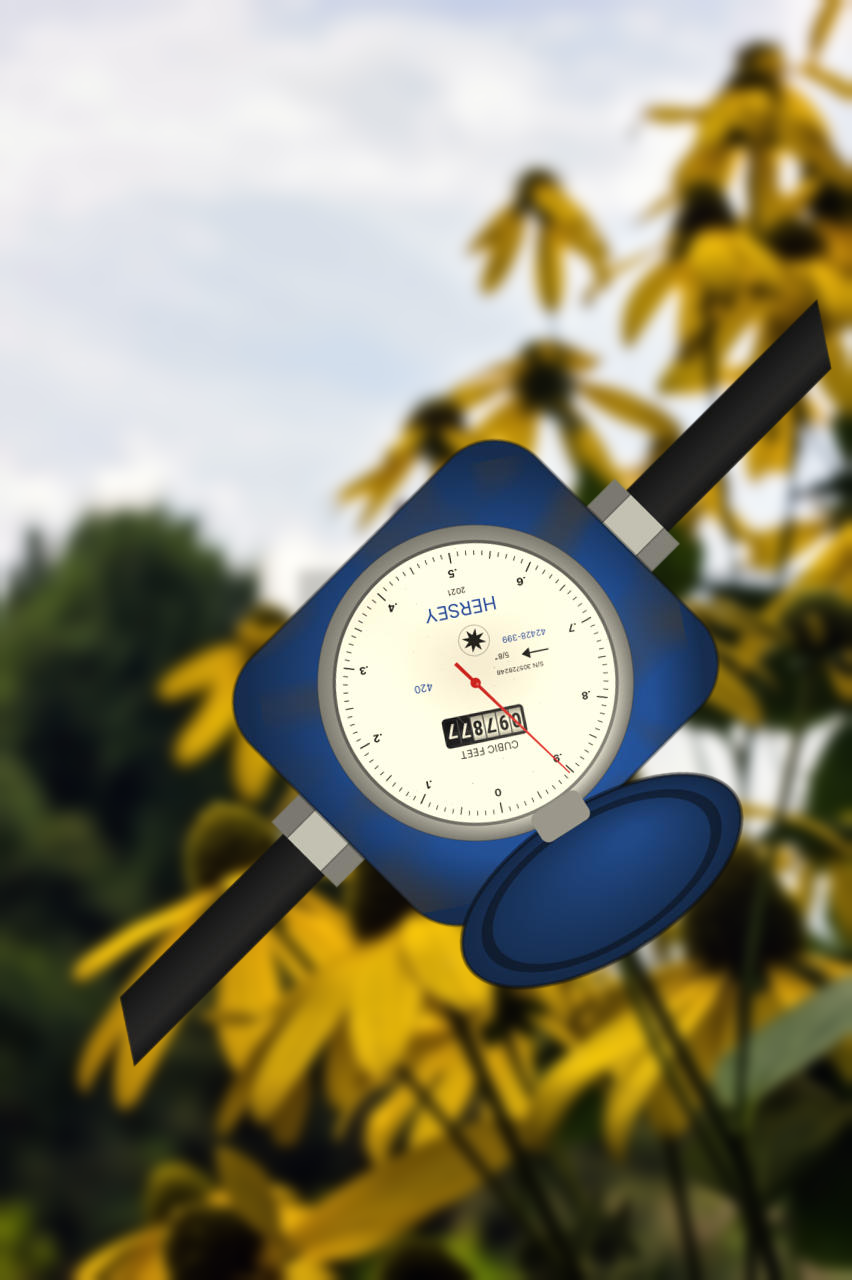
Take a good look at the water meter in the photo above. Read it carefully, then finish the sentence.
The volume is 97876.90 ft³
